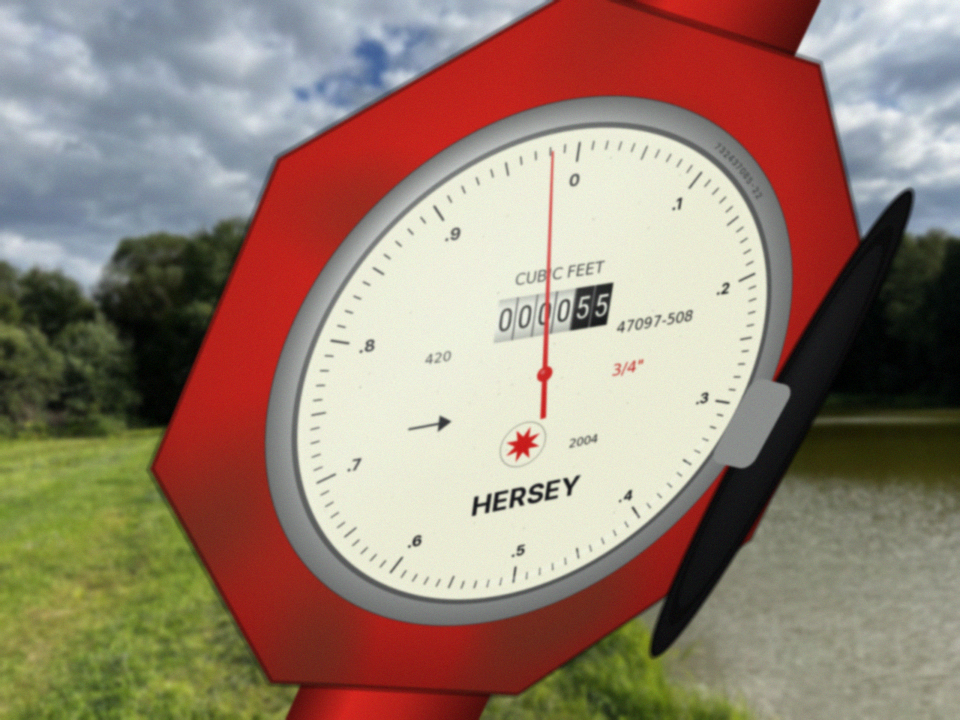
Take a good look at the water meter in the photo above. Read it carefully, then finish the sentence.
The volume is 54.98 ft³
